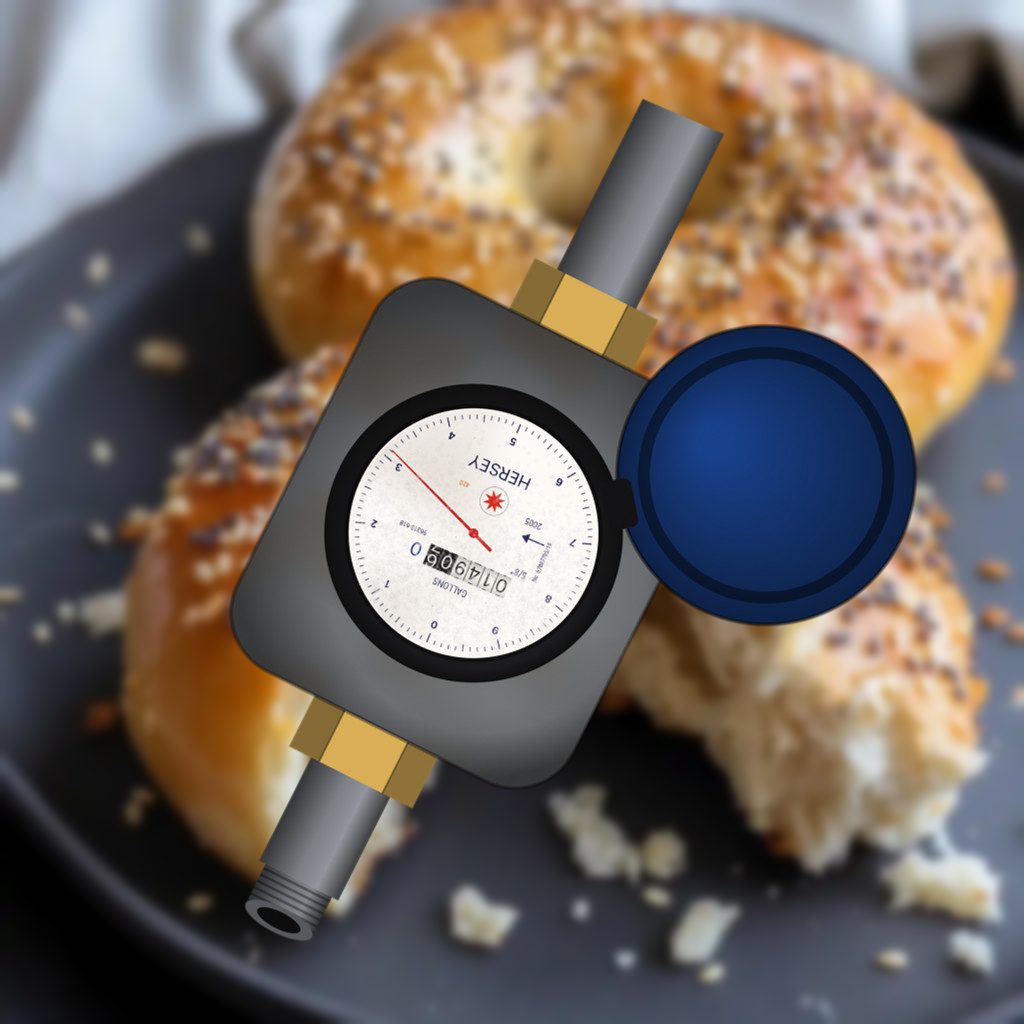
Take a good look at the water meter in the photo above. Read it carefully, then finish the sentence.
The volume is 149063.1 gal
